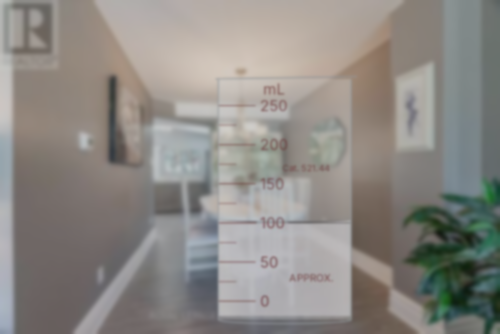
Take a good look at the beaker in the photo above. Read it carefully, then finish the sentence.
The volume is 100 mL
